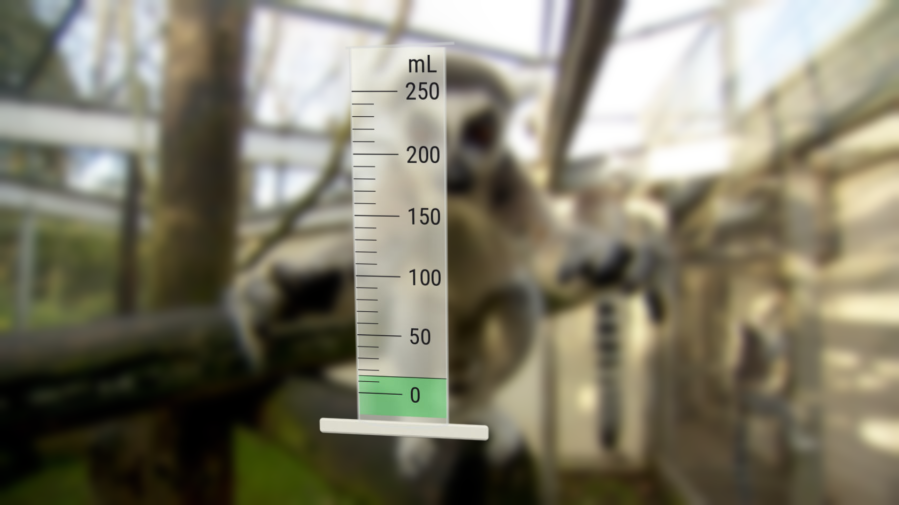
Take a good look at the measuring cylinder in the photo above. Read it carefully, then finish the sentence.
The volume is 15 mL
